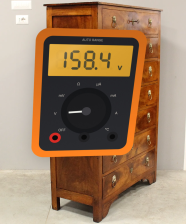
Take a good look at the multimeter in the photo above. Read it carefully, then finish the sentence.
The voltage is 158.4 V
